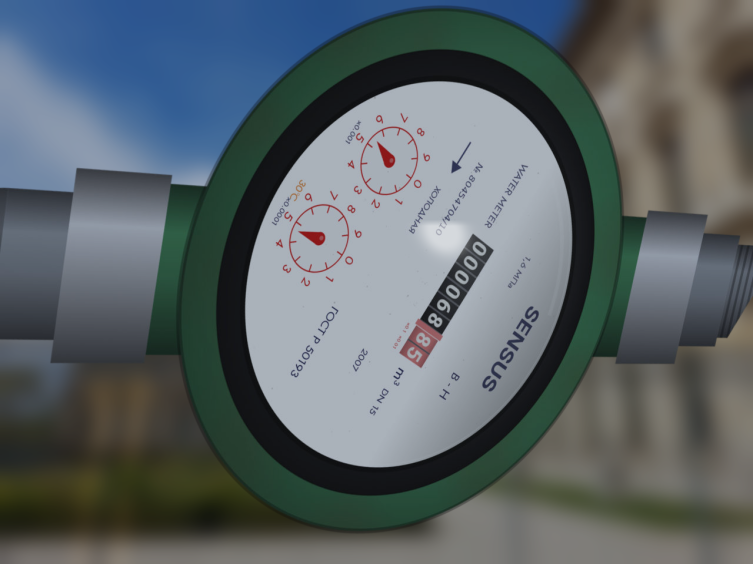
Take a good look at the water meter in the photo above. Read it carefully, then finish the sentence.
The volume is 68.8554 m³
